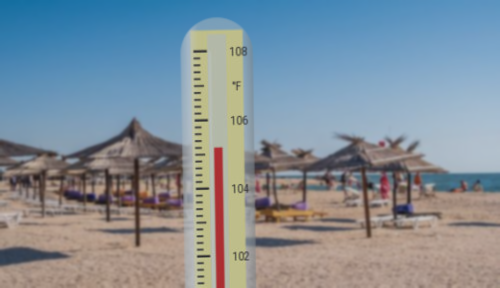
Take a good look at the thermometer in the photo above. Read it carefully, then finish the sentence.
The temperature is 105.2 °F
